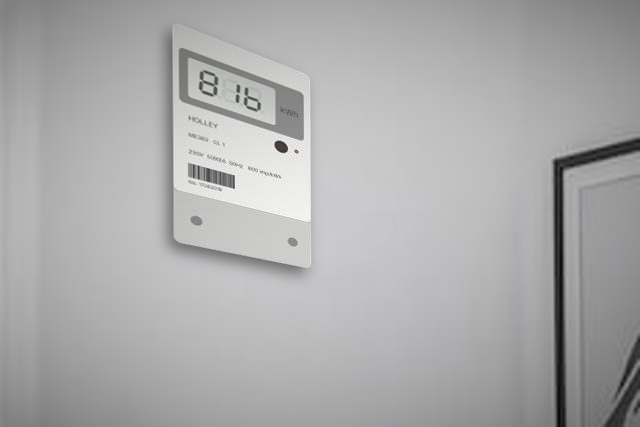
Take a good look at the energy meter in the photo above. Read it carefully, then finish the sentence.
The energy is 816 kWh
